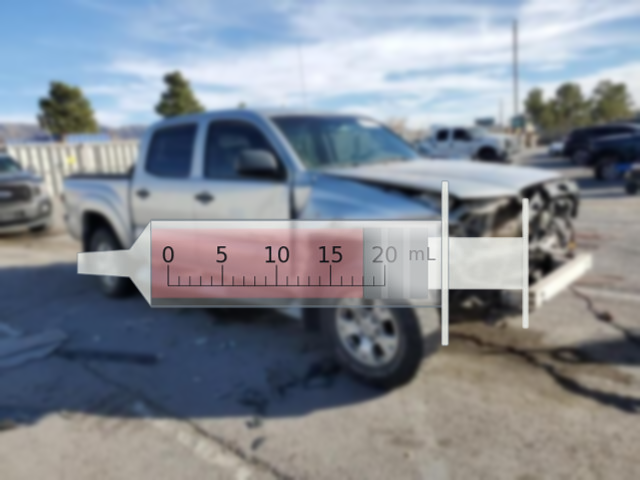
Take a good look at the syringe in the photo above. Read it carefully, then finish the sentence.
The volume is 18 mL
